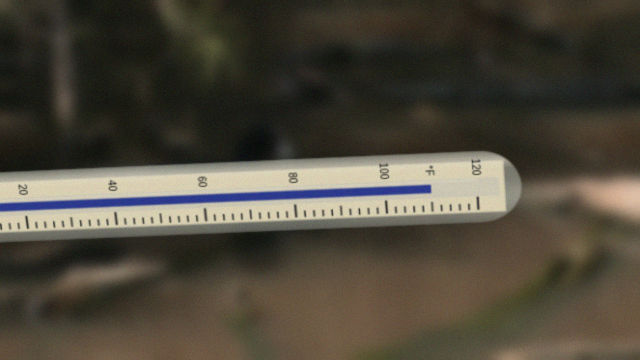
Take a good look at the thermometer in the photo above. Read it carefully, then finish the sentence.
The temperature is 110 °F
